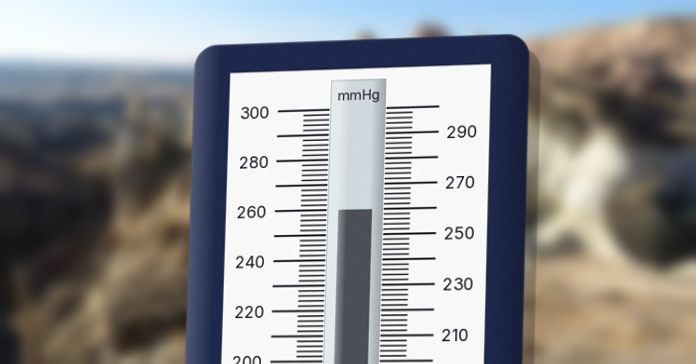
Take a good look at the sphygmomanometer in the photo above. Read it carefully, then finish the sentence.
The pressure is 260 mmHg
